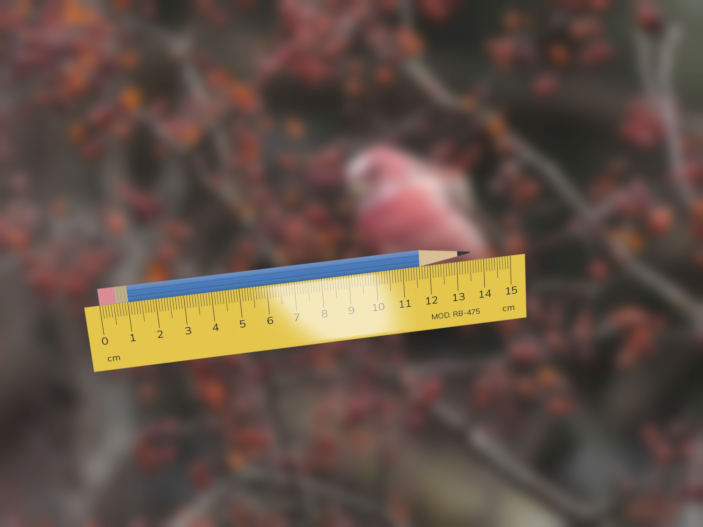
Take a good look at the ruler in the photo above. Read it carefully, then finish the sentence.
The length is 13.5 cm
